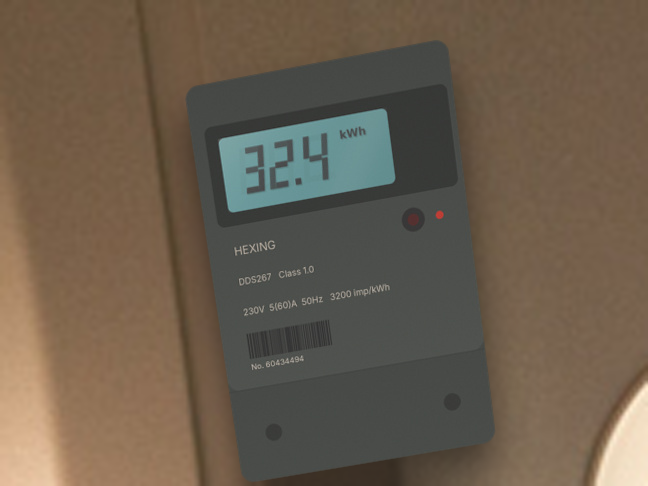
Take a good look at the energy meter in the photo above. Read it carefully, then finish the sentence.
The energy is 32.4 kWh
